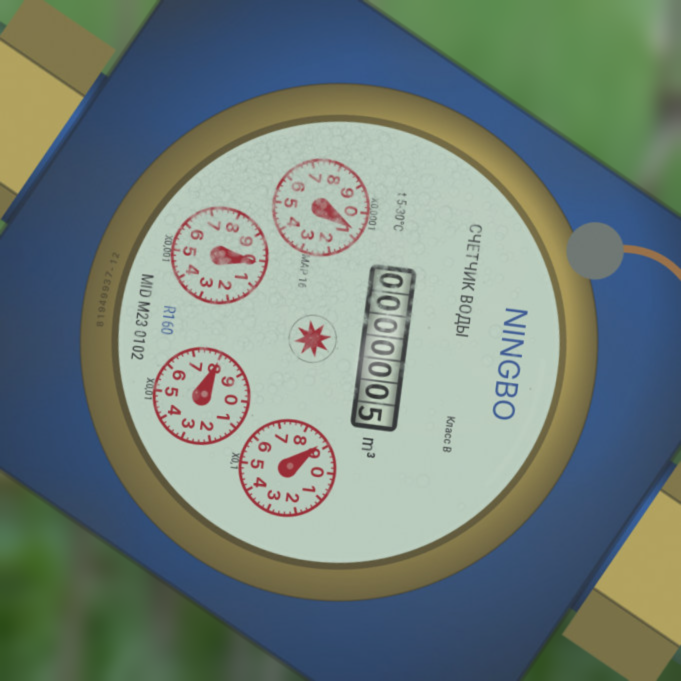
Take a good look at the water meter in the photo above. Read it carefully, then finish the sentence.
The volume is 4.8800 m³
